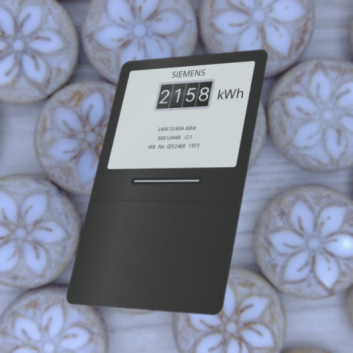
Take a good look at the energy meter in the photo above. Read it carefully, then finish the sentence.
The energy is 2158 kWh
